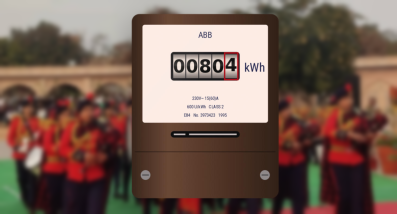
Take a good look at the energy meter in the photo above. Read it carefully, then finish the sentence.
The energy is 80.4 kWh
